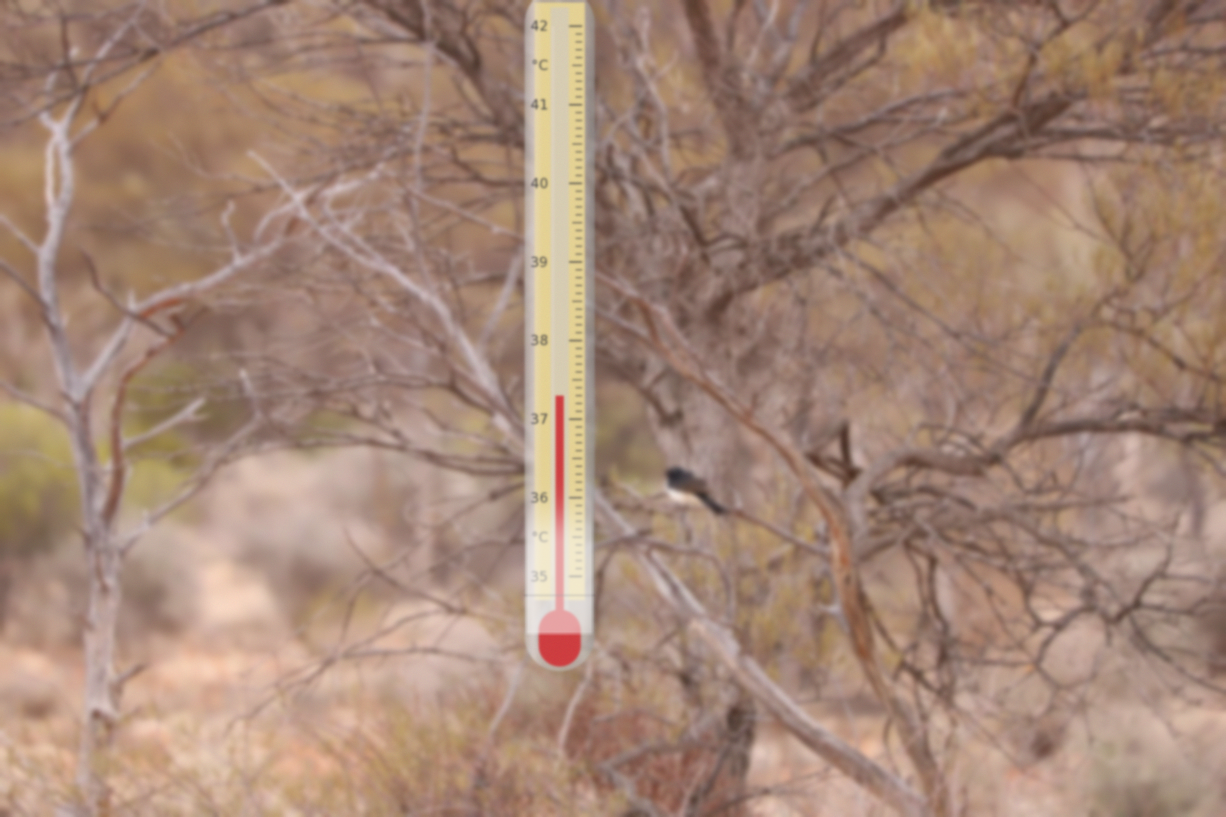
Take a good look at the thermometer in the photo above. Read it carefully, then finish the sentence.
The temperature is 37.3 °C
